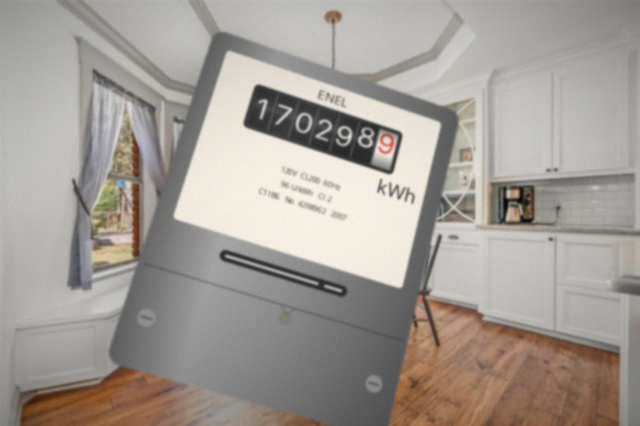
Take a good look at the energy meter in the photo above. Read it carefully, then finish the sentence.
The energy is 170298.9 kWh
